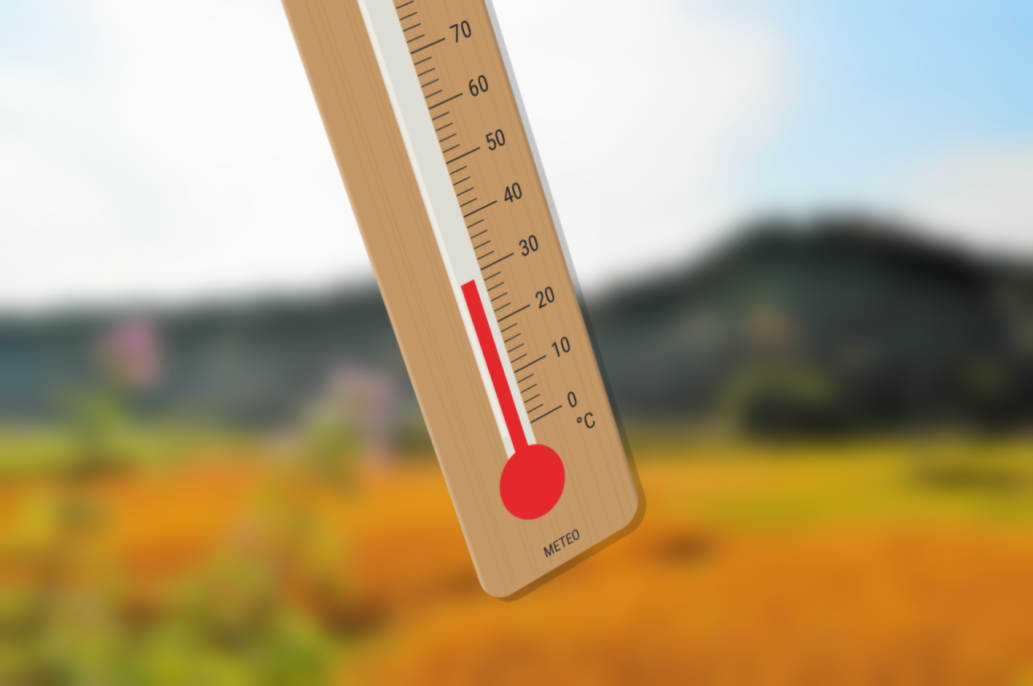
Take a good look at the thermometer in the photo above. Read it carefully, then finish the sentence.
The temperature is 29 °C
